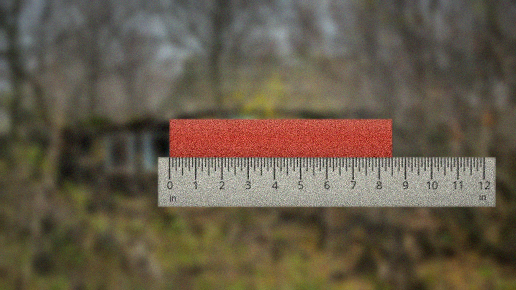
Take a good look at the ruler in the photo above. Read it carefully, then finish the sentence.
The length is 8.5 in
